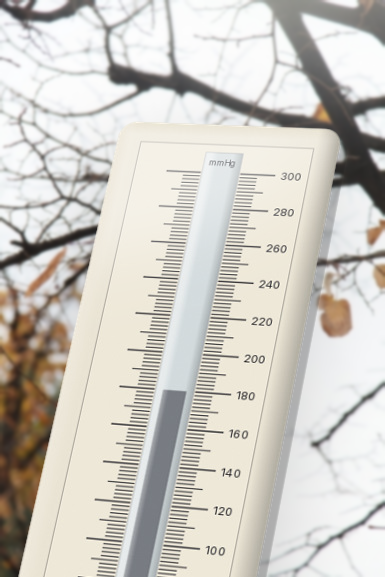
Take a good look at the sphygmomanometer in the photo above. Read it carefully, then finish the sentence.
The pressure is 180 mmHg
